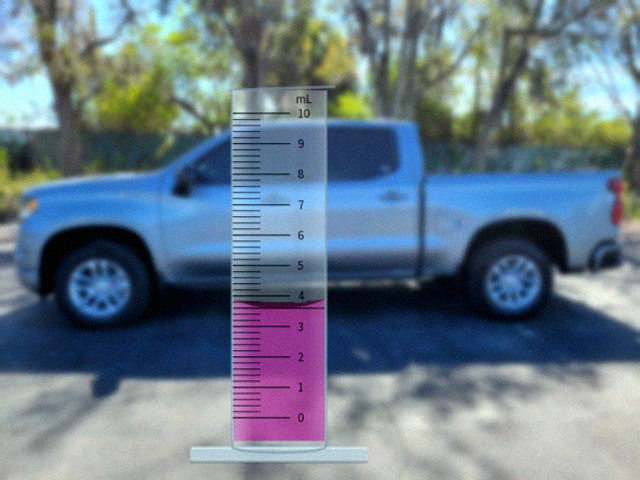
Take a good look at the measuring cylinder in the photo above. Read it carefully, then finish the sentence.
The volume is 3.6 mL
